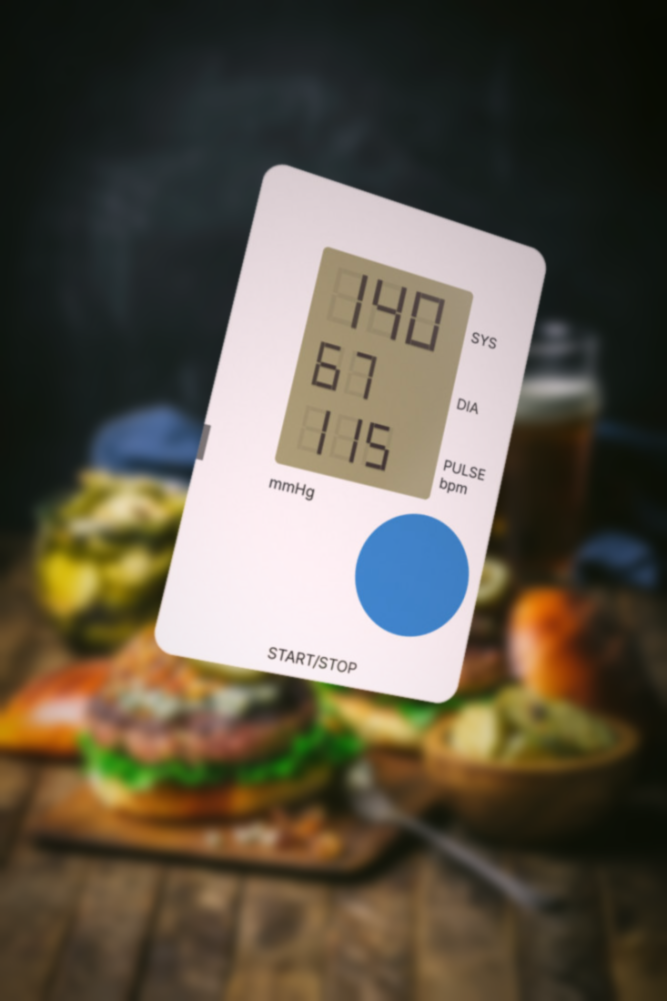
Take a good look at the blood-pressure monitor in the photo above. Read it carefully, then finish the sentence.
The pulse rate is 115 bpm
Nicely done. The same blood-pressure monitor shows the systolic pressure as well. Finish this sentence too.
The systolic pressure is 140 mmHg
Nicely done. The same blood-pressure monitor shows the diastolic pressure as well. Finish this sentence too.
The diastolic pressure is 67 mmHg
